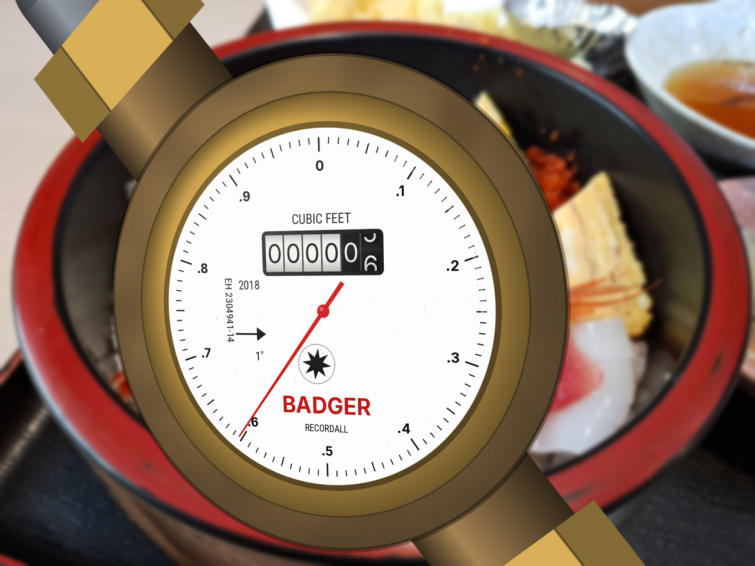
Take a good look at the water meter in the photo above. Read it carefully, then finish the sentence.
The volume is 5.60 ft³
